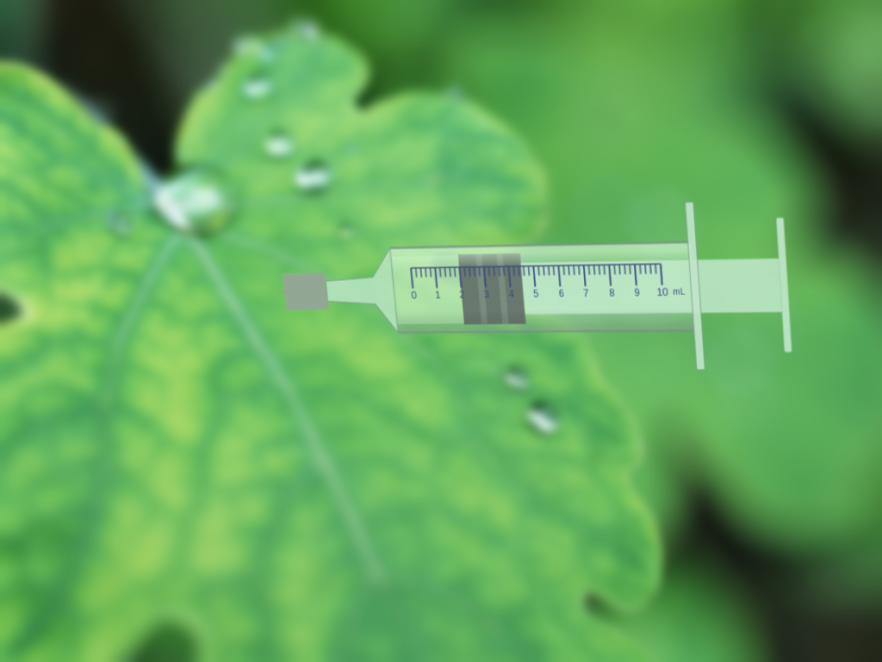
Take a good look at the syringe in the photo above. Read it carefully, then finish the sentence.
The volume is 2 mL
